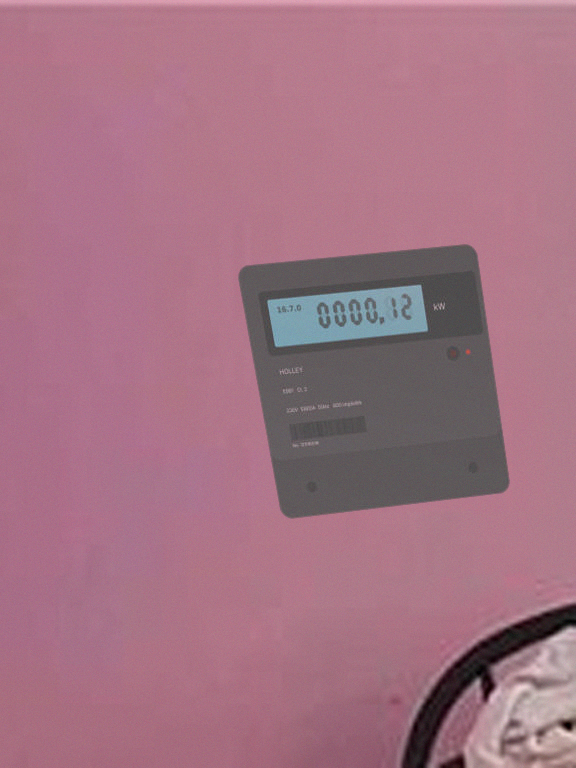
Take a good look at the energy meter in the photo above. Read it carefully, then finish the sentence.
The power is 0.12 kW
